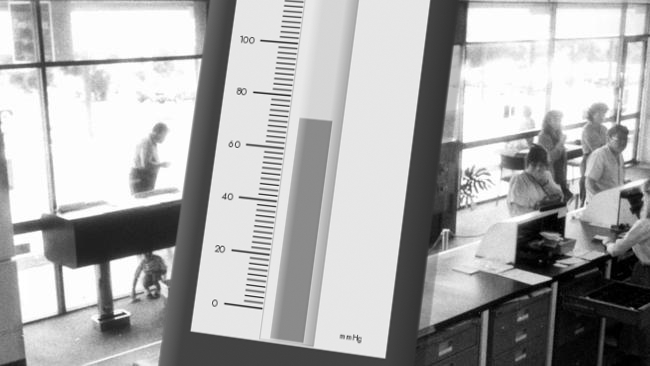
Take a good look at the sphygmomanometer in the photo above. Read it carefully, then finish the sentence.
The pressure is 72 mmHg
